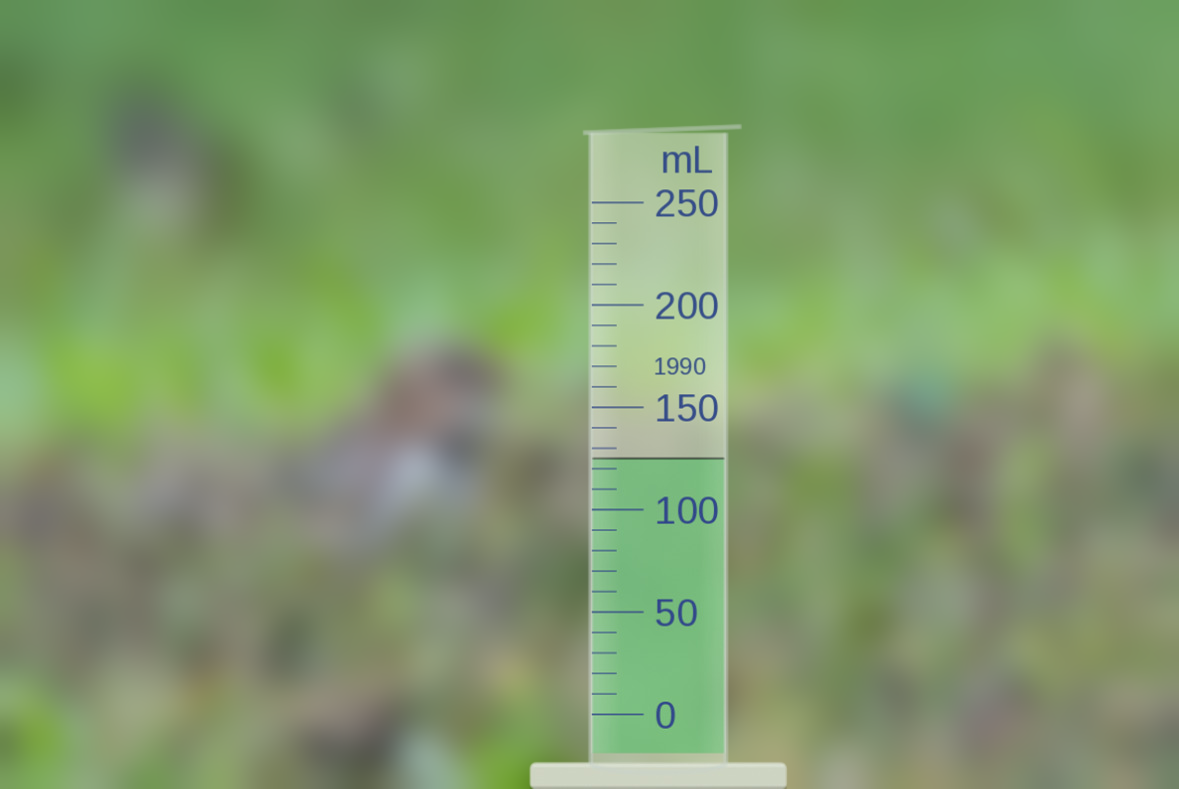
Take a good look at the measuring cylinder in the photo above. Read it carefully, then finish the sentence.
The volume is 125 mL
